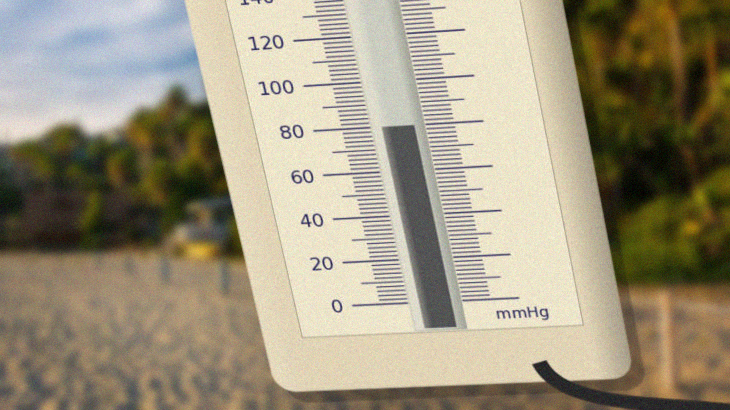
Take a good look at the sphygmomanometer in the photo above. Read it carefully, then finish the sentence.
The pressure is 80 mmHg
